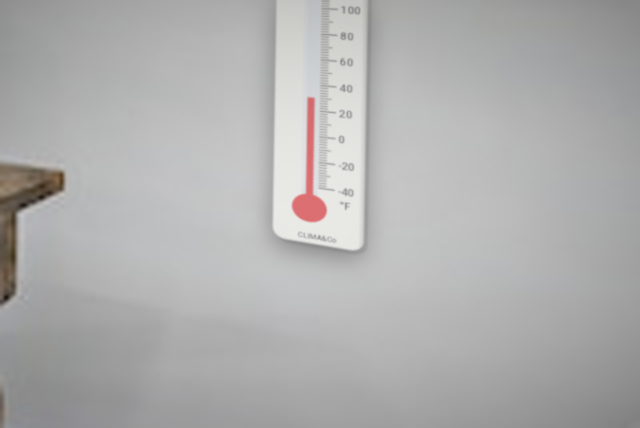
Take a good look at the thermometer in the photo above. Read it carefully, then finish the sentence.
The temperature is 30 °F
